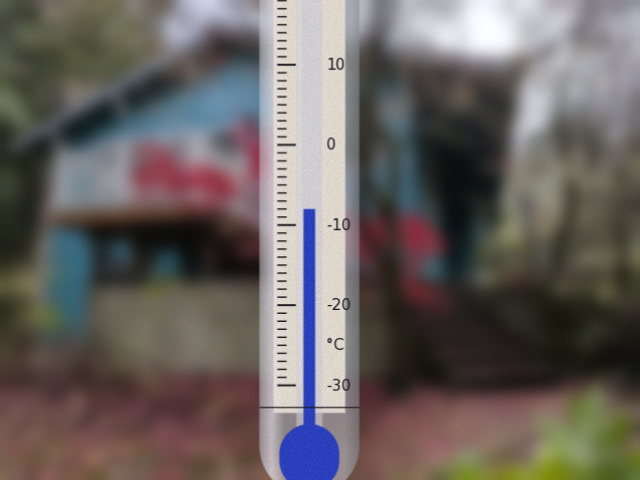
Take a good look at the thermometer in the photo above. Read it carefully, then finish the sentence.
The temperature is -8 °C
